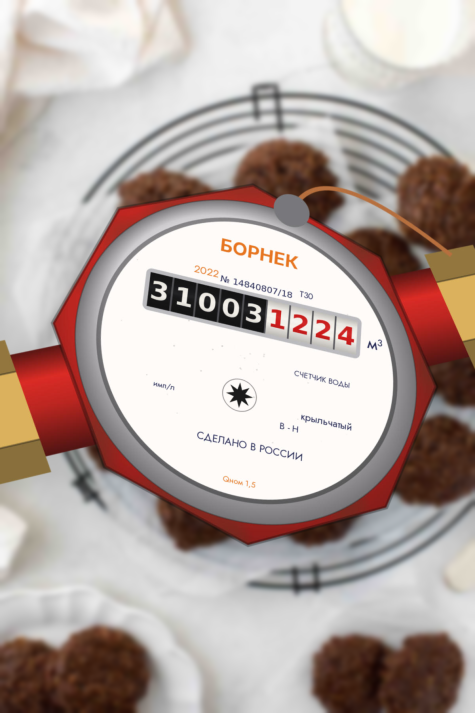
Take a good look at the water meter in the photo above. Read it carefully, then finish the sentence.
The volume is 31003.1224 m³
